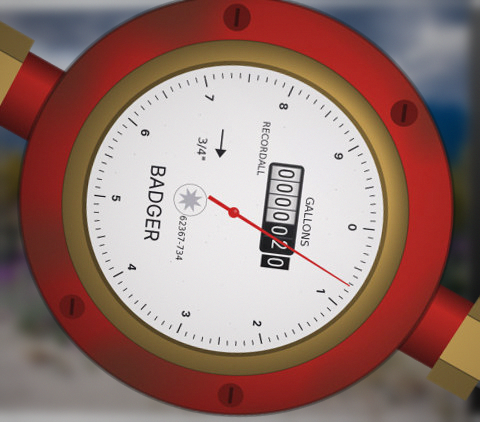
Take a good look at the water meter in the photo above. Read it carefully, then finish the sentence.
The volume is 20.7 gal
